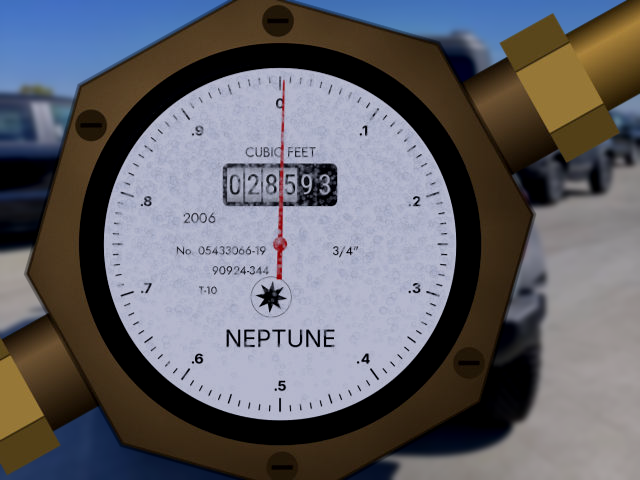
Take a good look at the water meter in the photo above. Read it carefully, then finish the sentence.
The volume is 28593.00 ft³
